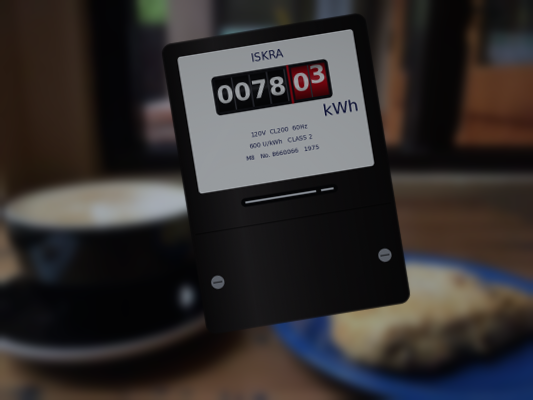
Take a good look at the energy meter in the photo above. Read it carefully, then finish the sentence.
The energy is 78.03 kWh
